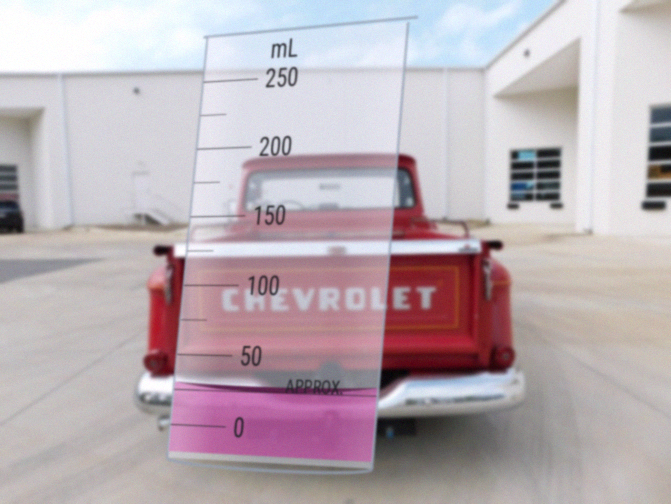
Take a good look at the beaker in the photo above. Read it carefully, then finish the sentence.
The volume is 25 mL
